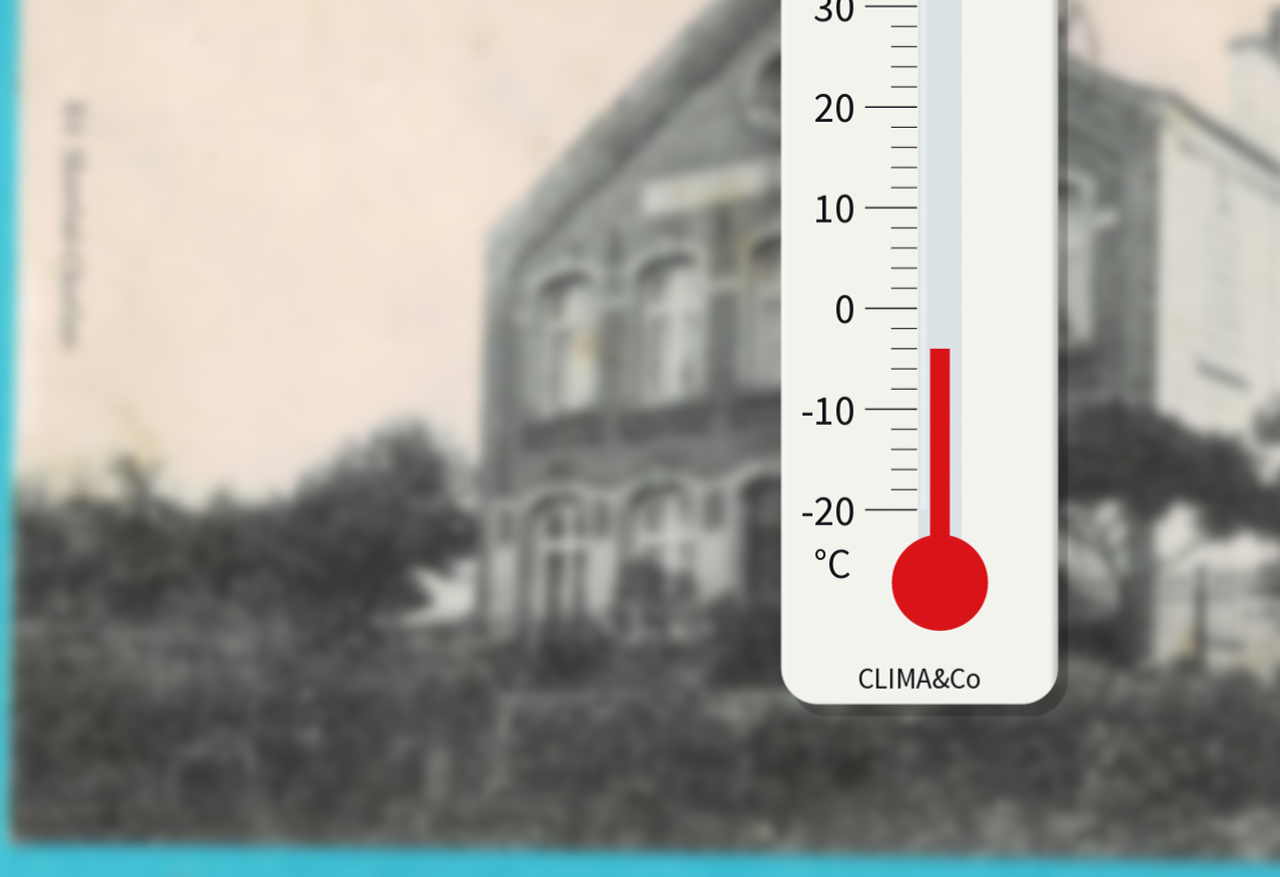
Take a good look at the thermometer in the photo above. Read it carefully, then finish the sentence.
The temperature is -4 °C
